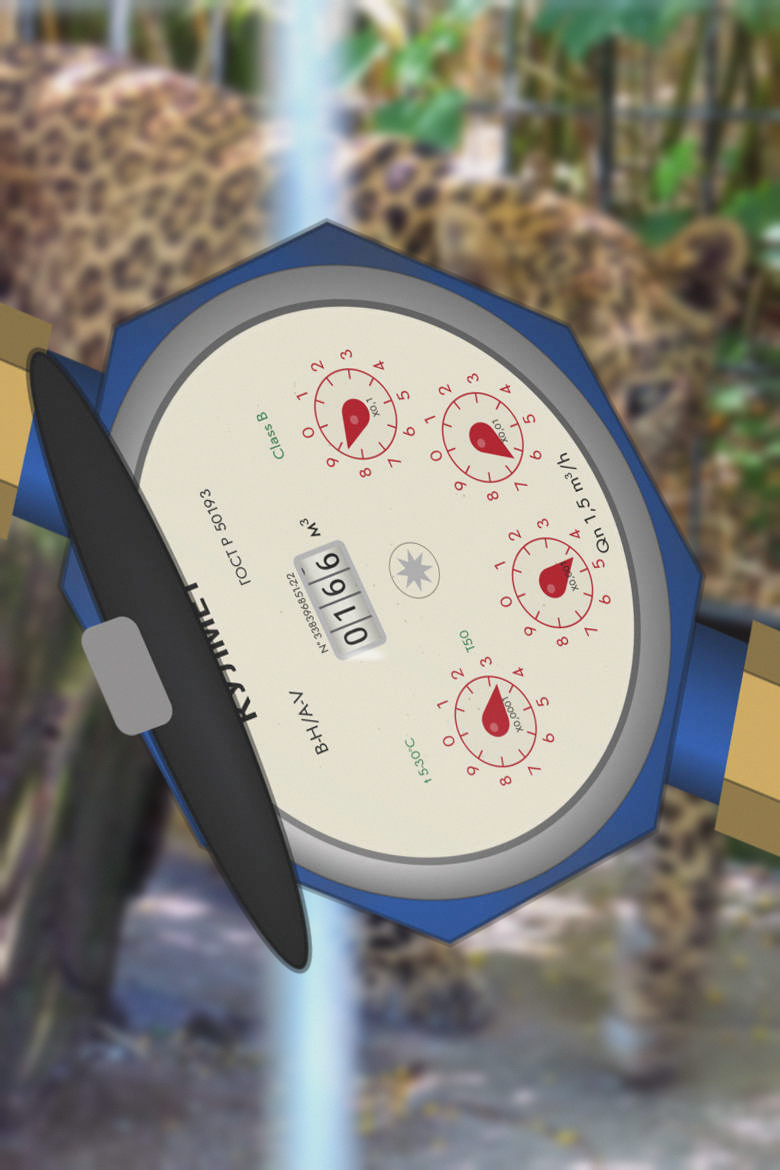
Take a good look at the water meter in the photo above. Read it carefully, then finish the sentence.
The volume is 165.8643 m³
